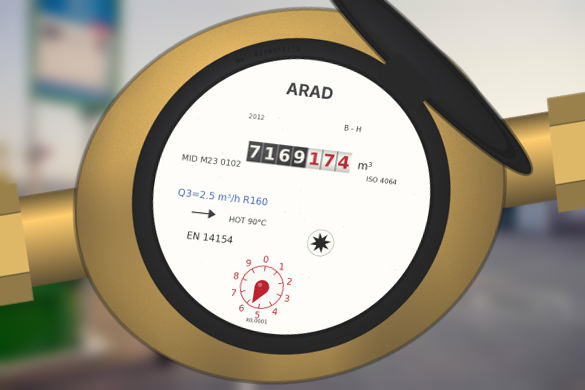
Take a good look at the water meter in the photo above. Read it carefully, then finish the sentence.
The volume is 7169.1745 m³
